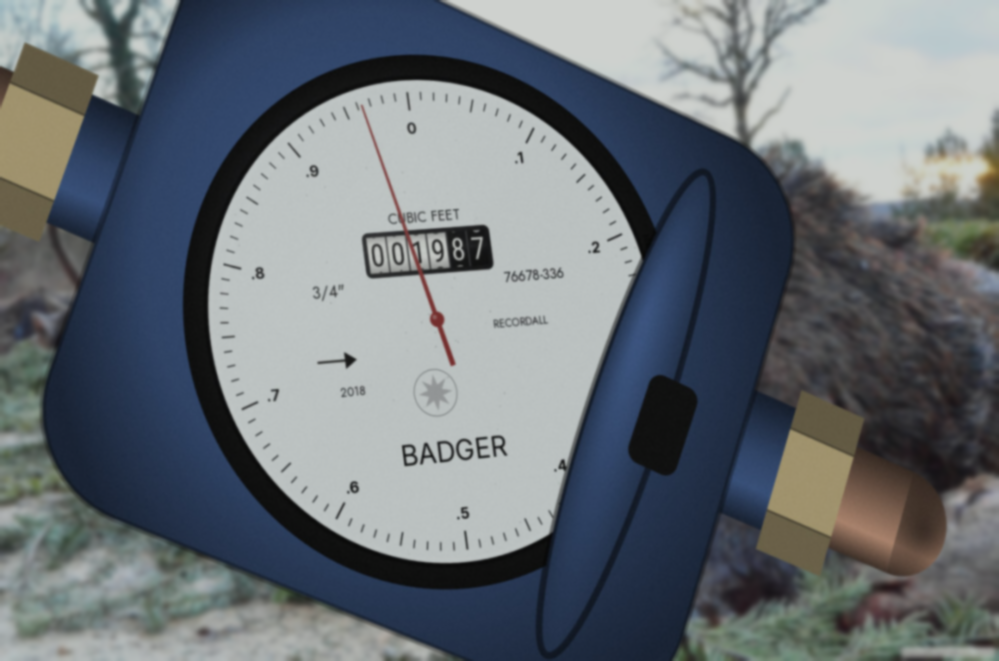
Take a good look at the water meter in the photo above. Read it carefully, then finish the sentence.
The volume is 1986.96 ft³
